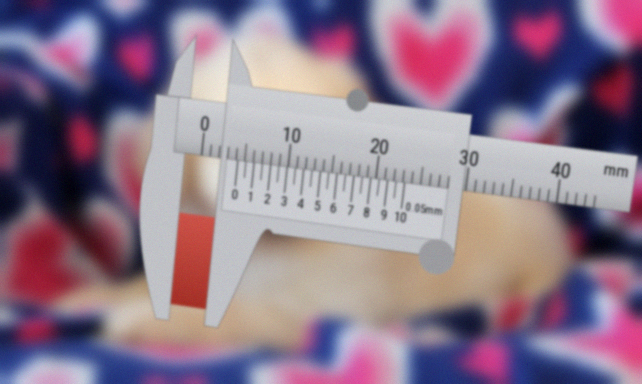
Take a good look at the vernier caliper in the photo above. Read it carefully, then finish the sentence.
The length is 4.2 mm
